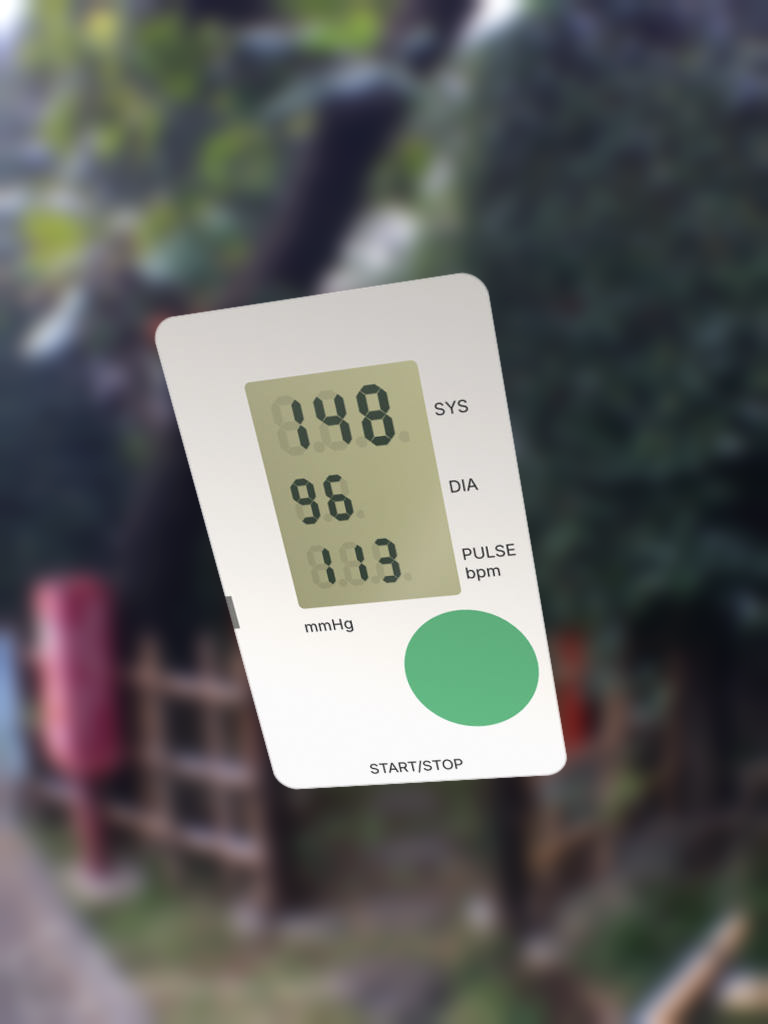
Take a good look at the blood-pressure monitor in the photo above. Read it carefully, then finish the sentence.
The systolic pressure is 148 mmHg
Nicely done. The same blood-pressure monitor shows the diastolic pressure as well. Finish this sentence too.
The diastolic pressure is 96 mmHg
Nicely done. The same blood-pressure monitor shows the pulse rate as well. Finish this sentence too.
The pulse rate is 113 bpm
